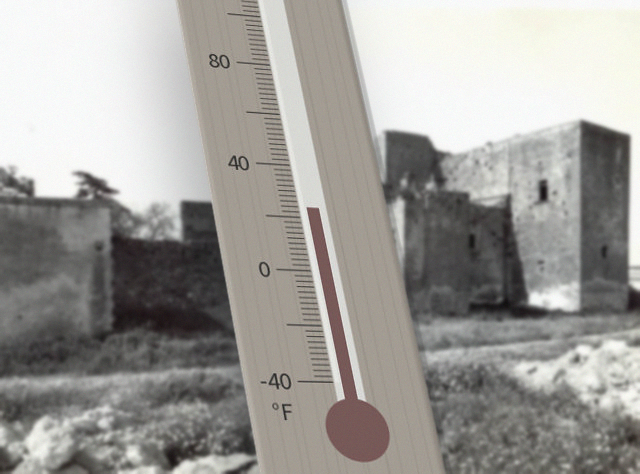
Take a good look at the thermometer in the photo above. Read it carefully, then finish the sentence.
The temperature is 24 °F
